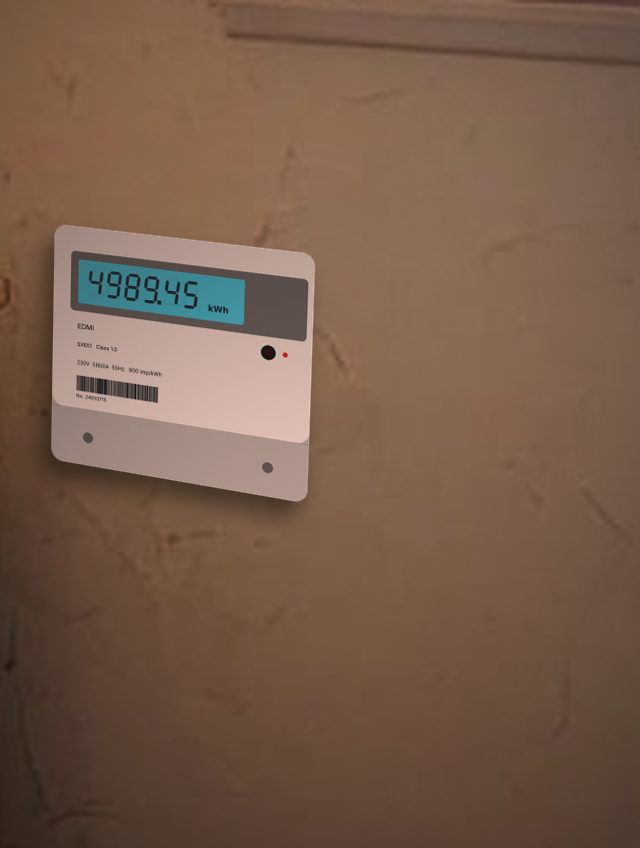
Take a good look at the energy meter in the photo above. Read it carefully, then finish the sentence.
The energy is 4989.45 kWh
